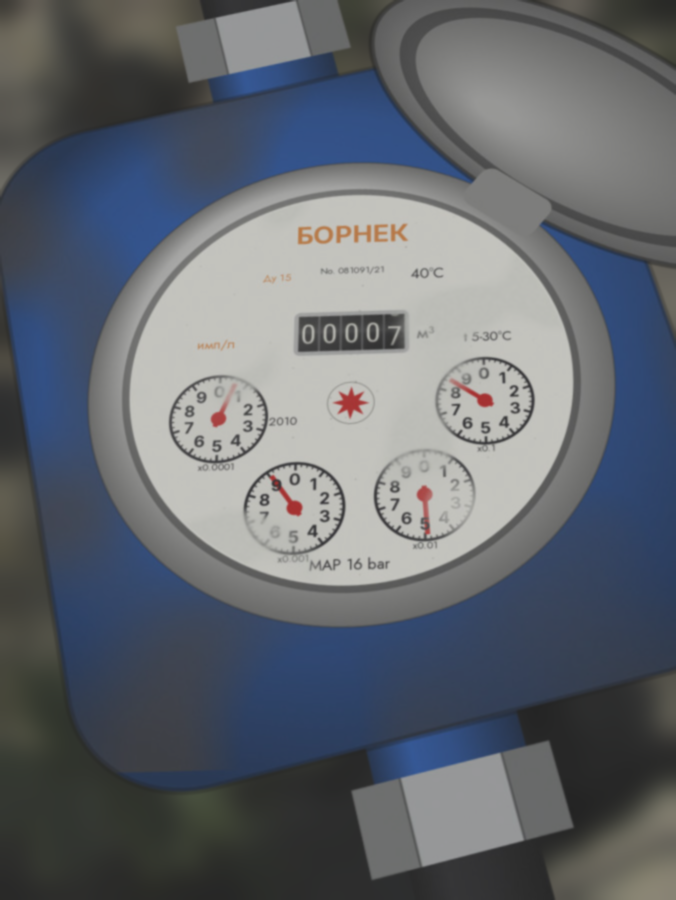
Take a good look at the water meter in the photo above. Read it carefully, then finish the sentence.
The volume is 6.8490 m³
